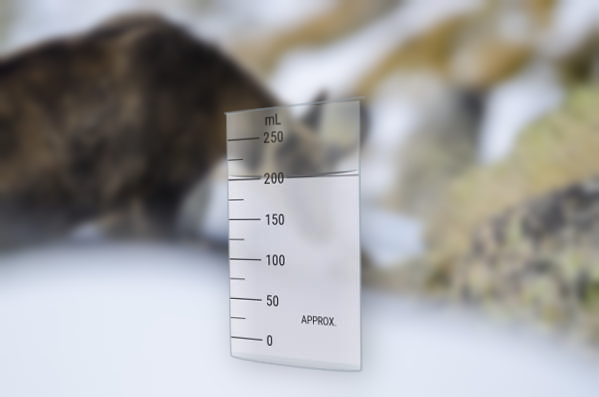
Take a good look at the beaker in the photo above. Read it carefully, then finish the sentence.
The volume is 200 mL
